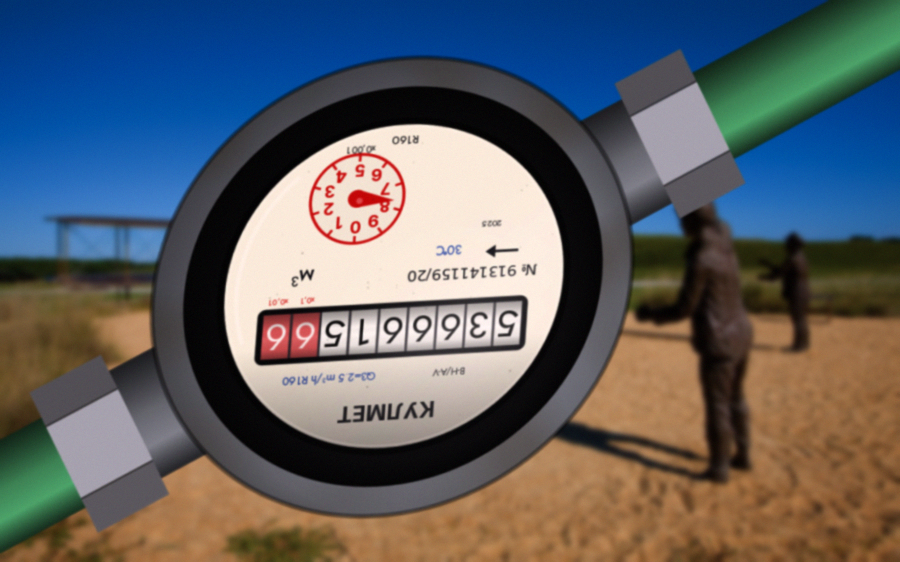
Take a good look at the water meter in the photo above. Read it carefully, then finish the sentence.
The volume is 5366615.667 m³
